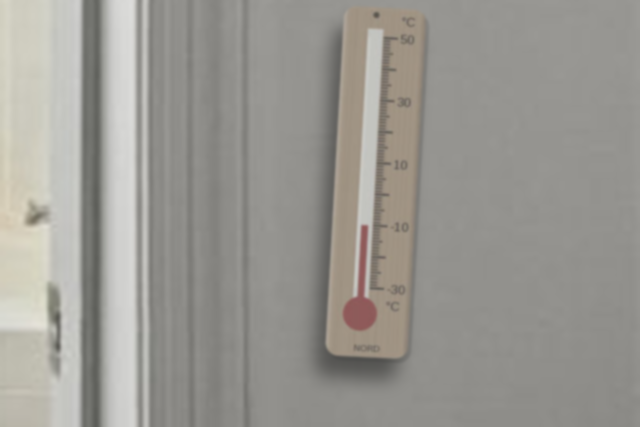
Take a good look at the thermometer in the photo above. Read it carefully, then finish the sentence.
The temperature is -10 °C
